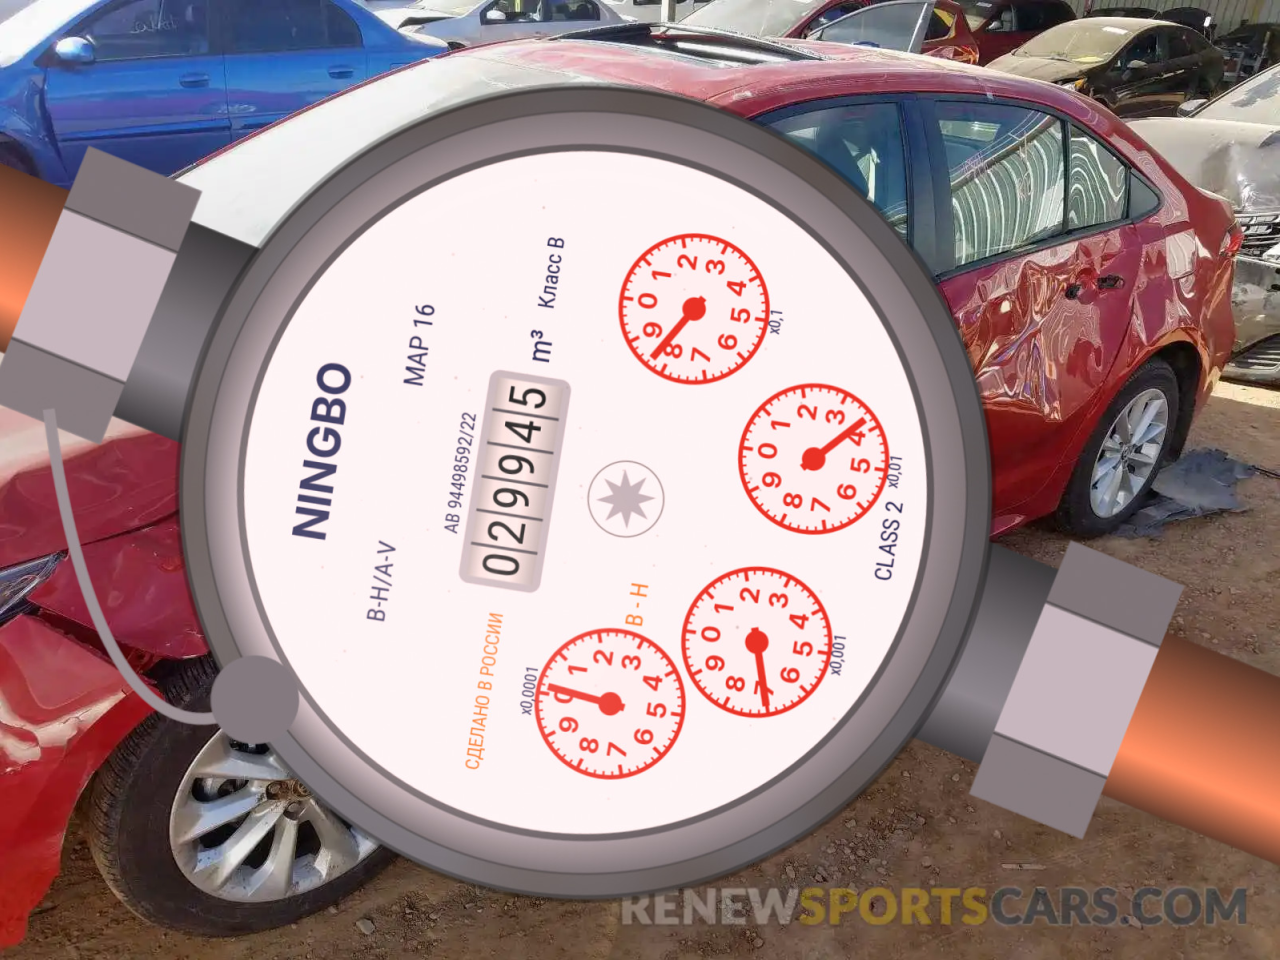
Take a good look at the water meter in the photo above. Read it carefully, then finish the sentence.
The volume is 29945.8370 m³
